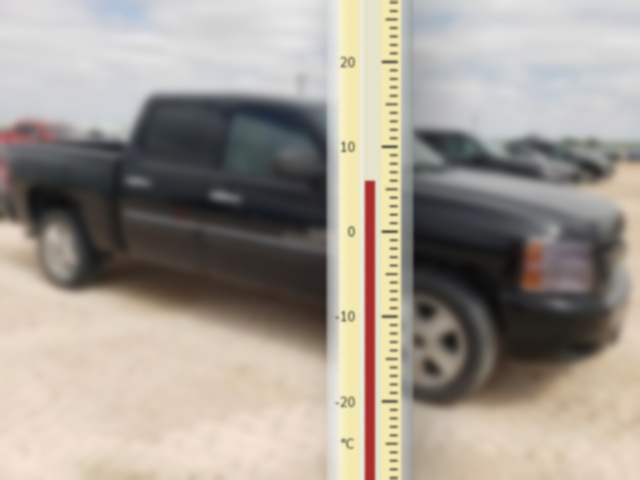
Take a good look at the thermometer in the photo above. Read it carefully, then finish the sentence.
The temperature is 6 °C
